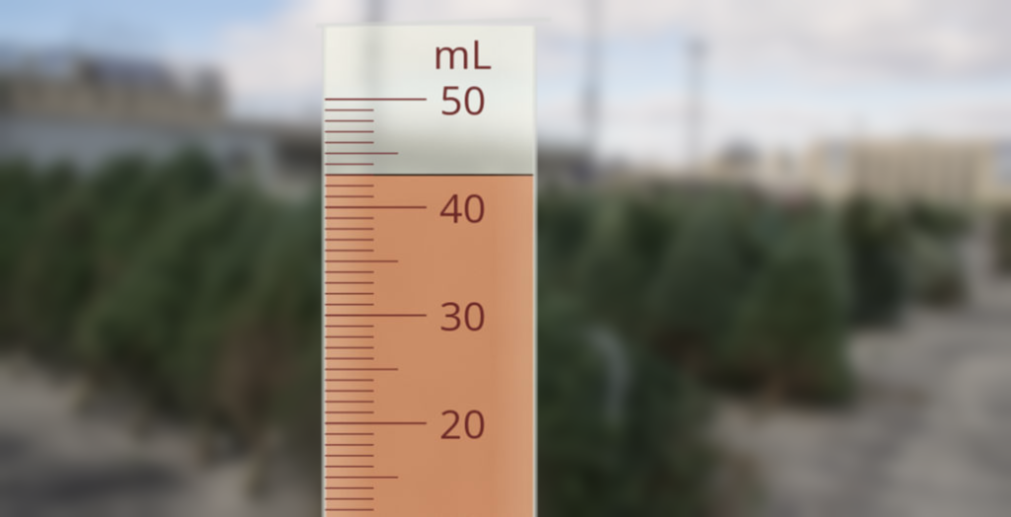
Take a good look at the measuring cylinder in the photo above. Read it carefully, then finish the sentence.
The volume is 43 mL
